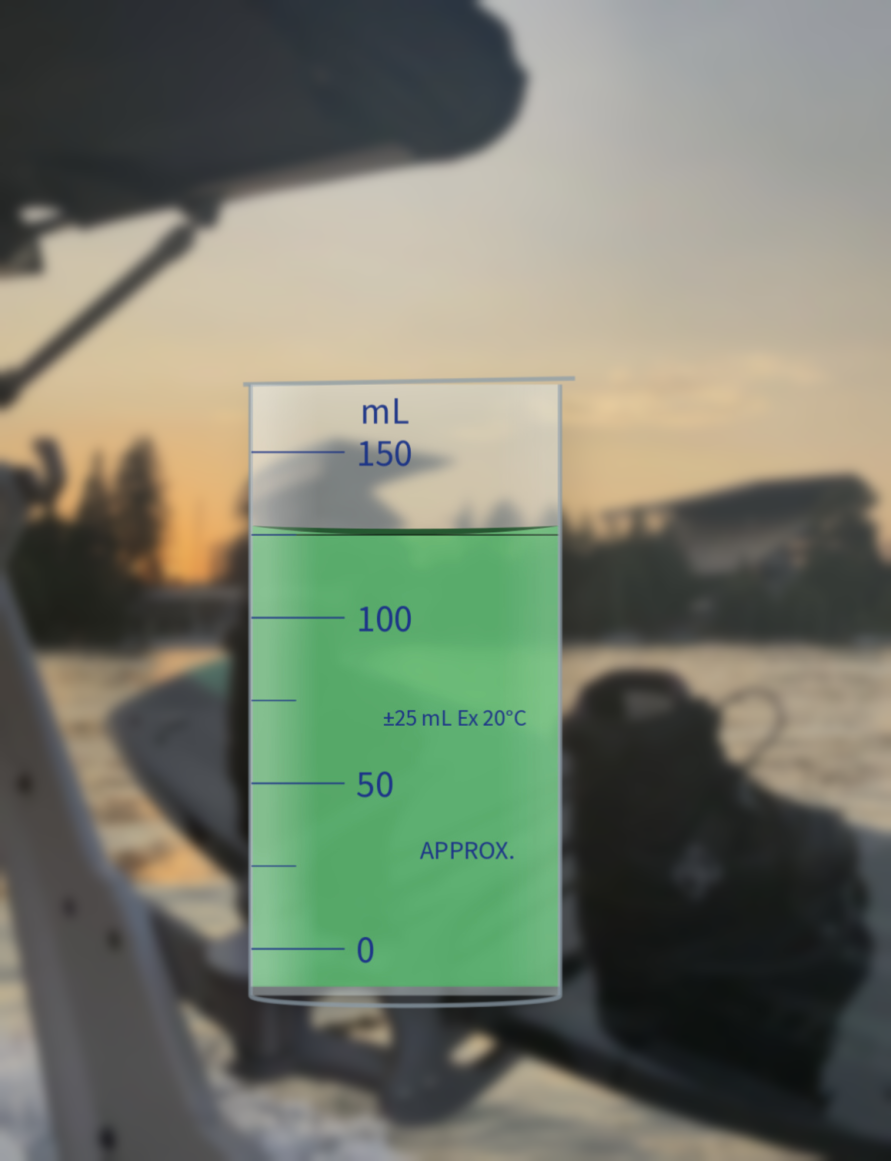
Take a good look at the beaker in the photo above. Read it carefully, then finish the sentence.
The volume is 125 mL
